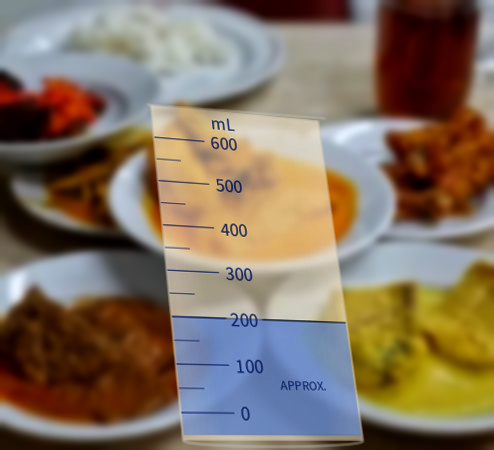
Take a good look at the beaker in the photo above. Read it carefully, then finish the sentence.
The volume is 200 mL
